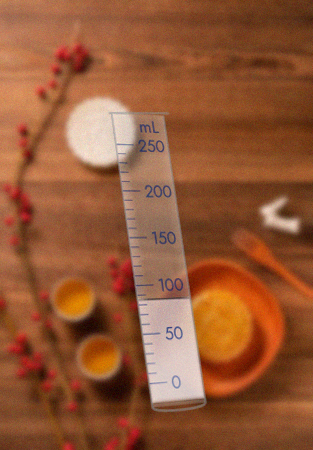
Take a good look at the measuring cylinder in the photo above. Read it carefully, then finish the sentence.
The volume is 85 mL
